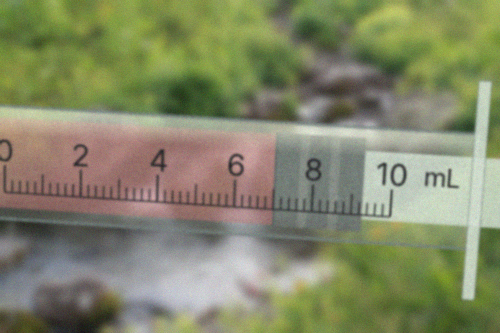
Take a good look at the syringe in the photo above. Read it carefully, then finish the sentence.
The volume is 7 mL
